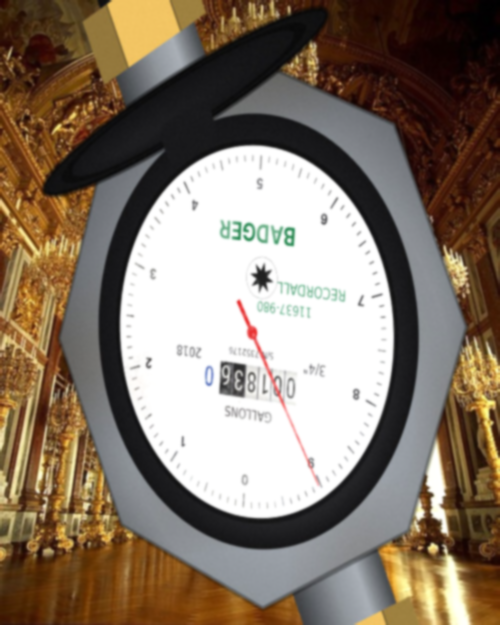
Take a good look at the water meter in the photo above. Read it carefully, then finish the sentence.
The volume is 18359.0 gal
